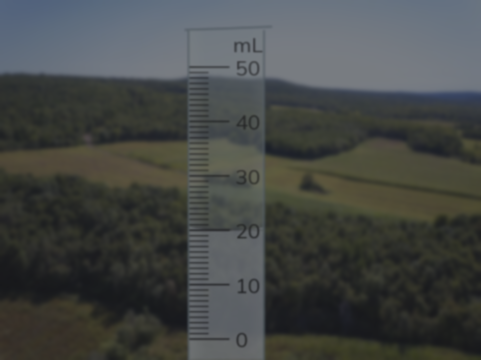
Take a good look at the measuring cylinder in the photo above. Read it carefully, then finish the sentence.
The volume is 20 mL
